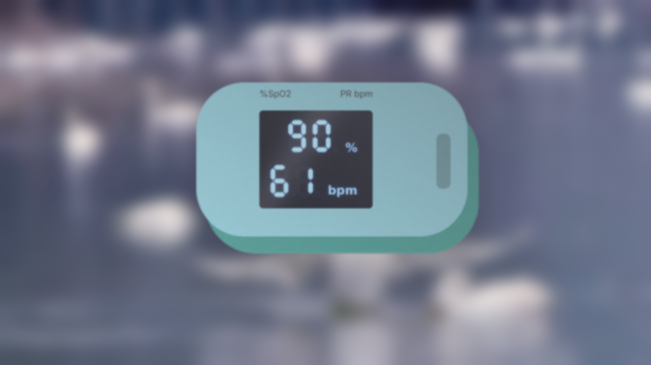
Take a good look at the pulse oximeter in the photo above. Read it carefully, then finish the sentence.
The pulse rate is 61 bpm
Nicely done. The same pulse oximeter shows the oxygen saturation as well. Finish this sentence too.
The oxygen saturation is 90 %
